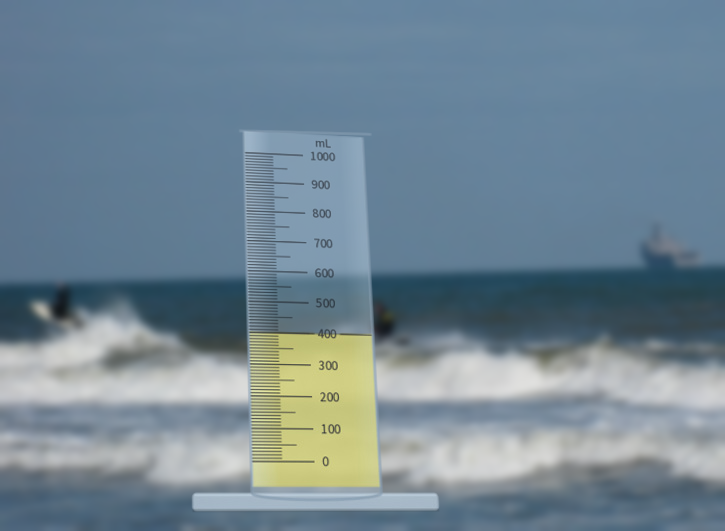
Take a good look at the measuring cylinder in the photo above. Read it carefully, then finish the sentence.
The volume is 400 mL
